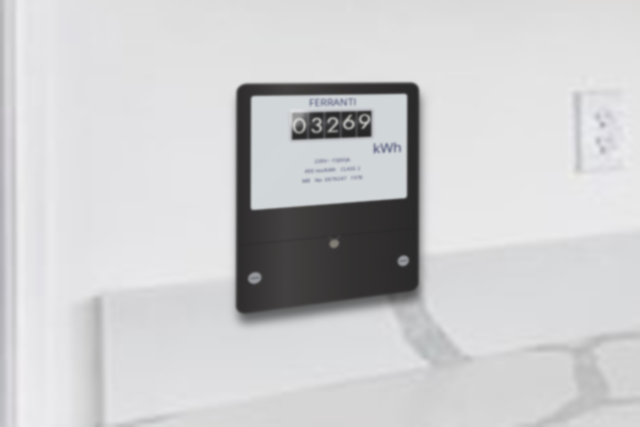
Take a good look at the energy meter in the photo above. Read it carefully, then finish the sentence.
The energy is 3269 kWh
